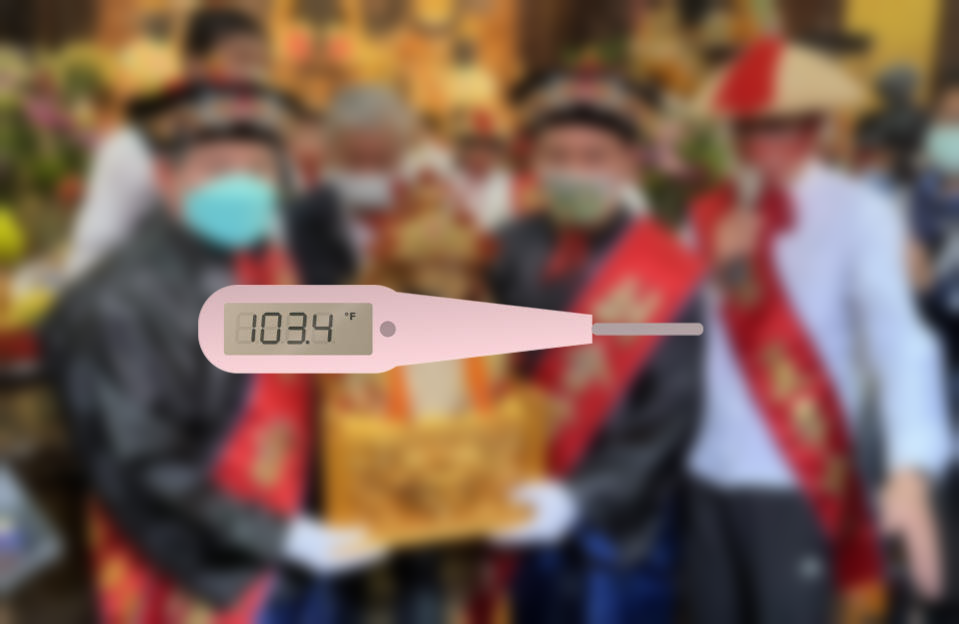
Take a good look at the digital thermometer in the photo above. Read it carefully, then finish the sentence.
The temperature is 103.4 °F
